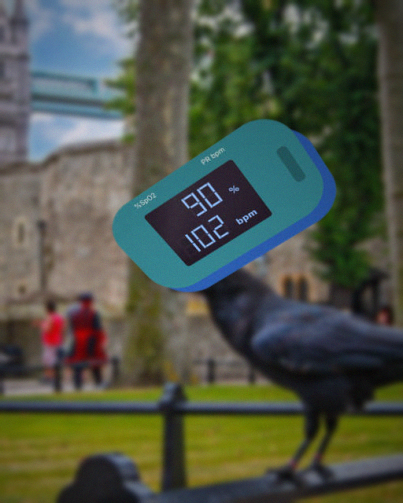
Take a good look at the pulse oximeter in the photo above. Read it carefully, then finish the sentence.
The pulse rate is 102 bpm
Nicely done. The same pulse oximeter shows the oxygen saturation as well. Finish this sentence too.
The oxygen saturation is 90 %
